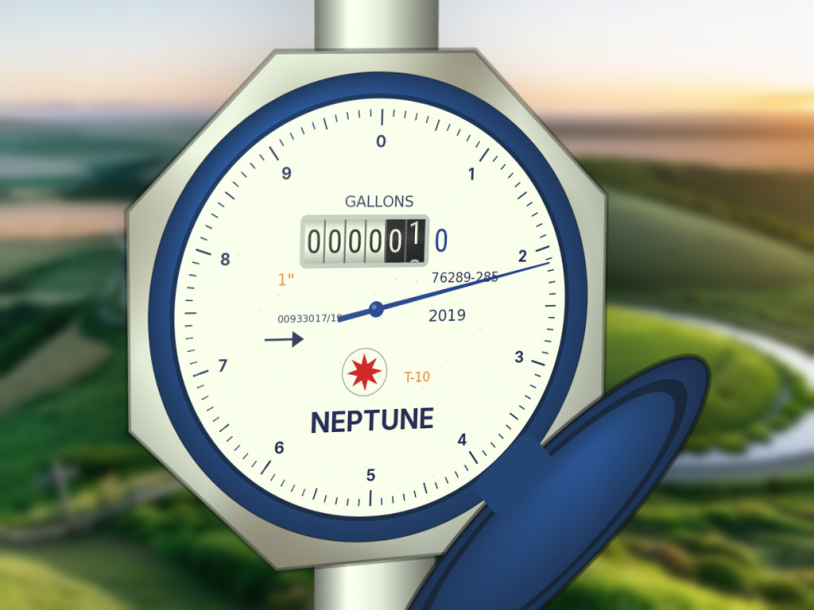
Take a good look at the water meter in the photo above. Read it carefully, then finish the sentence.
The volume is 12.1 gal
